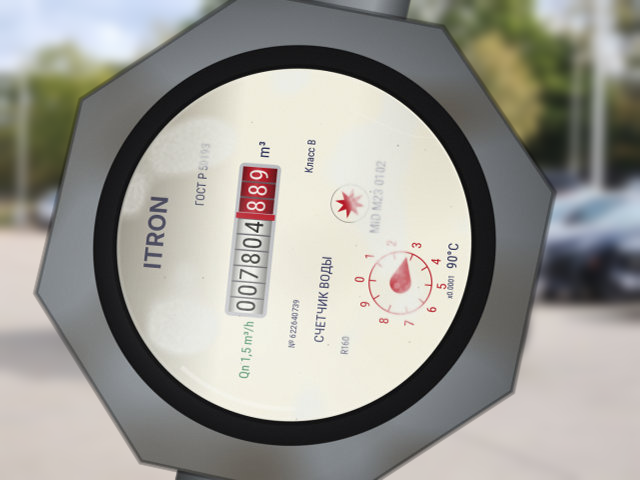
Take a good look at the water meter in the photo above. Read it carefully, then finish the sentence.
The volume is 7804.8892 m³
